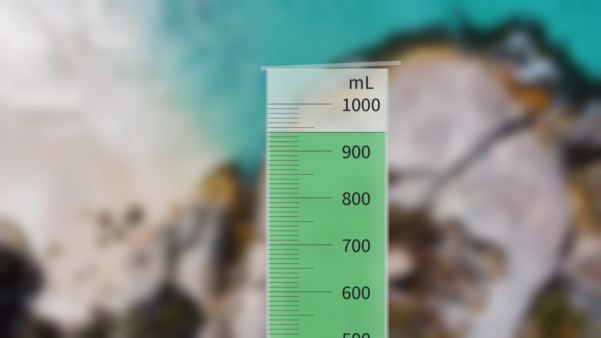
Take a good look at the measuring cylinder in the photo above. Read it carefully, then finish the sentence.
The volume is 940 mL
